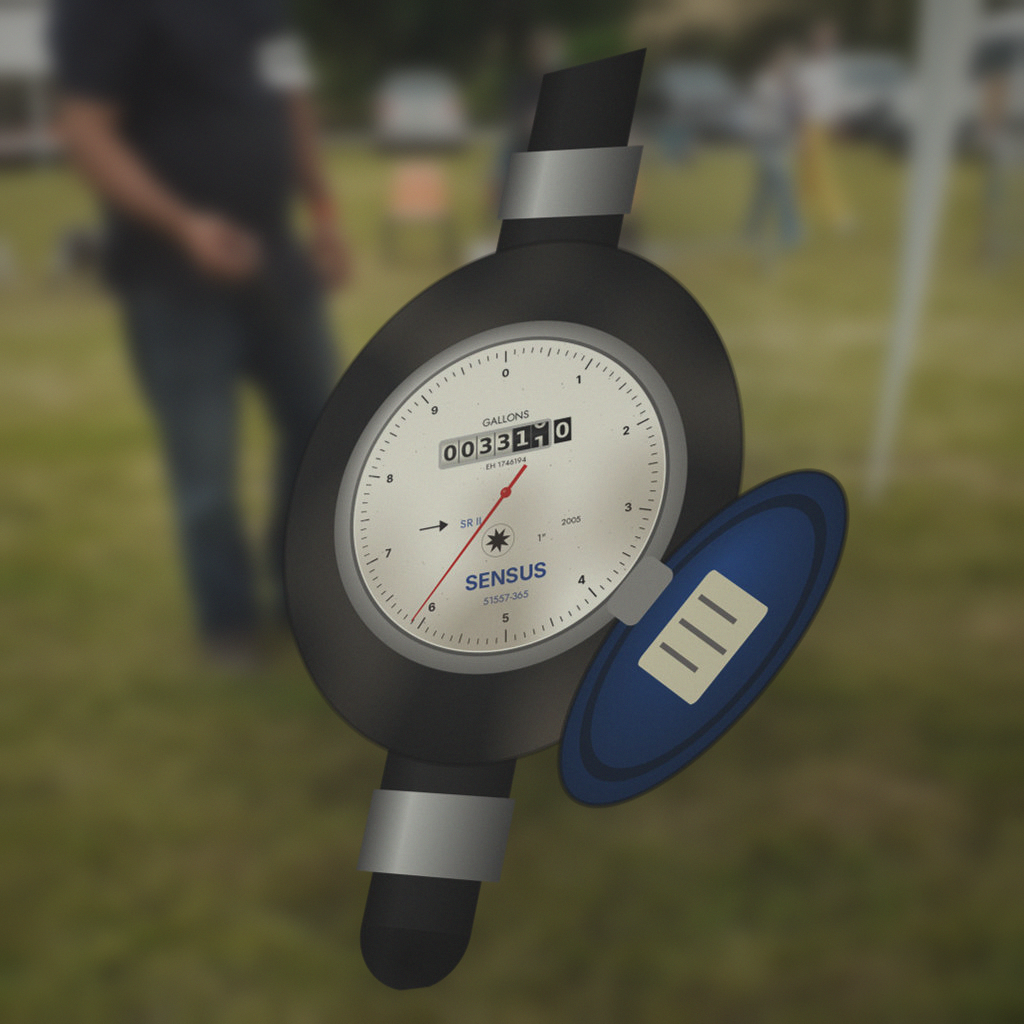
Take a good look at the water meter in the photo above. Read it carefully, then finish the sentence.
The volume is 33106.1 gal
